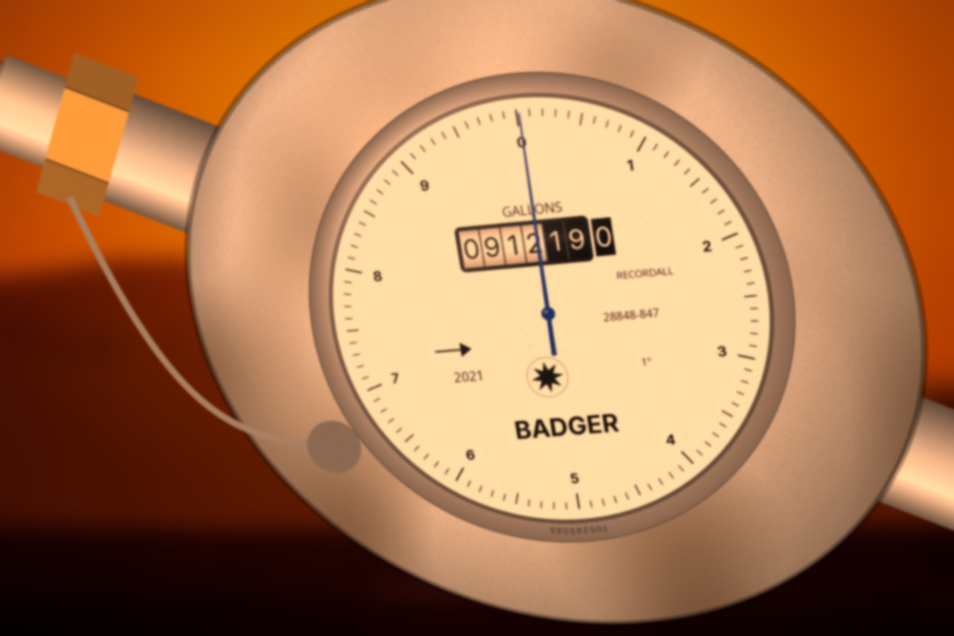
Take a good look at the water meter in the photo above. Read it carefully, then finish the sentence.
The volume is 912190.0 gal
